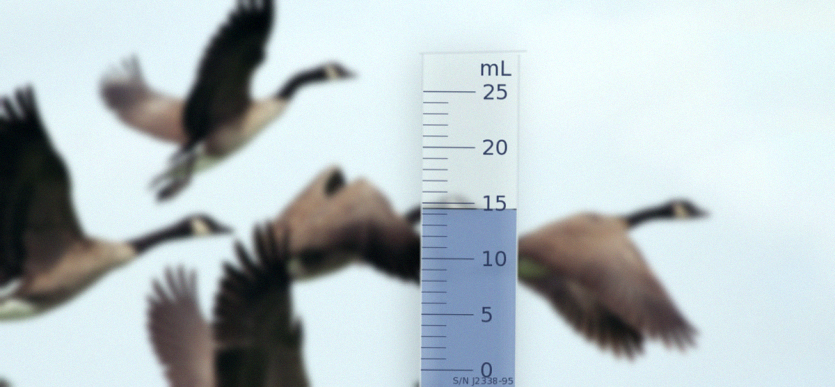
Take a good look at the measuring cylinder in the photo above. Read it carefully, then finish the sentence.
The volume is 14.5 mL
